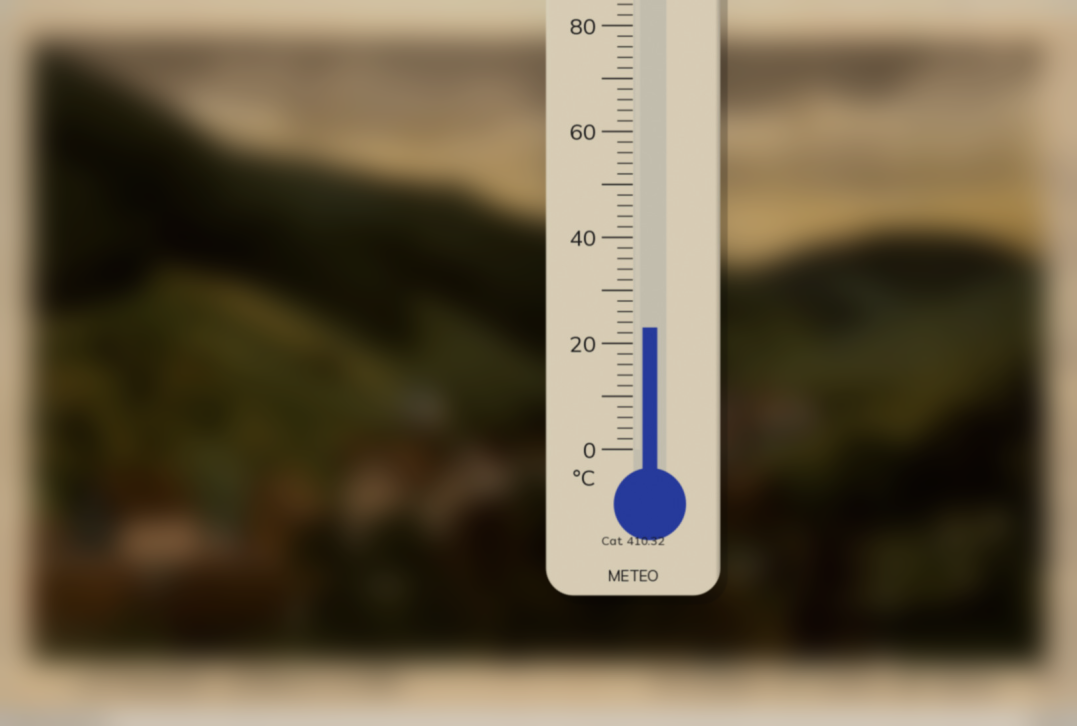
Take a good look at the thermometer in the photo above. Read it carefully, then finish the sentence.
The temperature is 23 °C
